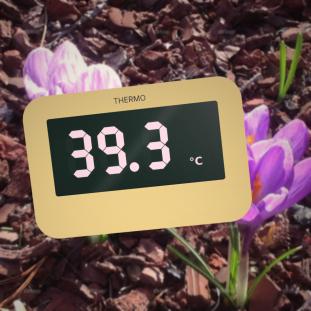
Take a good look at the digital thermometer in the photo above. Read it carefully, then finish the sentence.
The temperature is 39.3 °C
